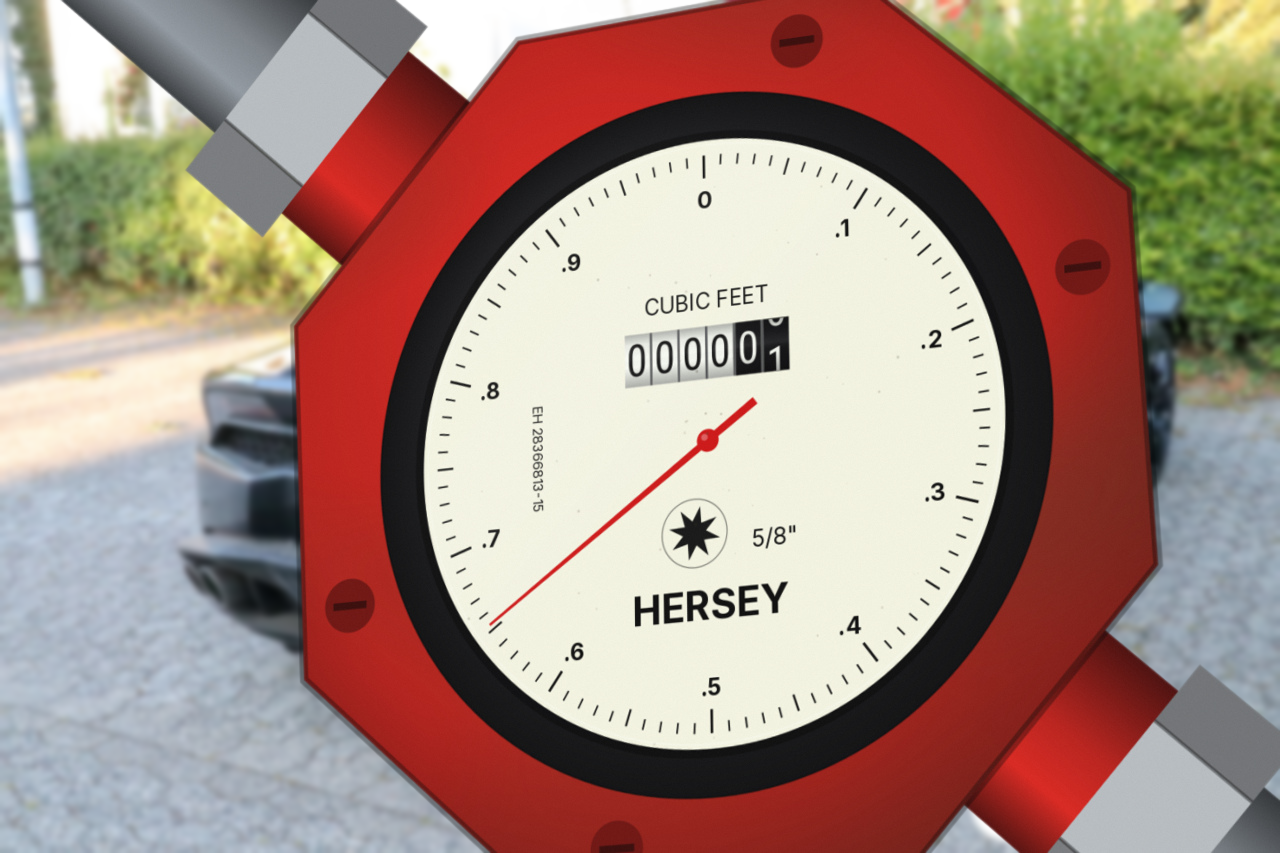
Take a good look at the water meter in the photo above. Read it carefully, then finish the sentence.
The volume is 0.65 ft³
